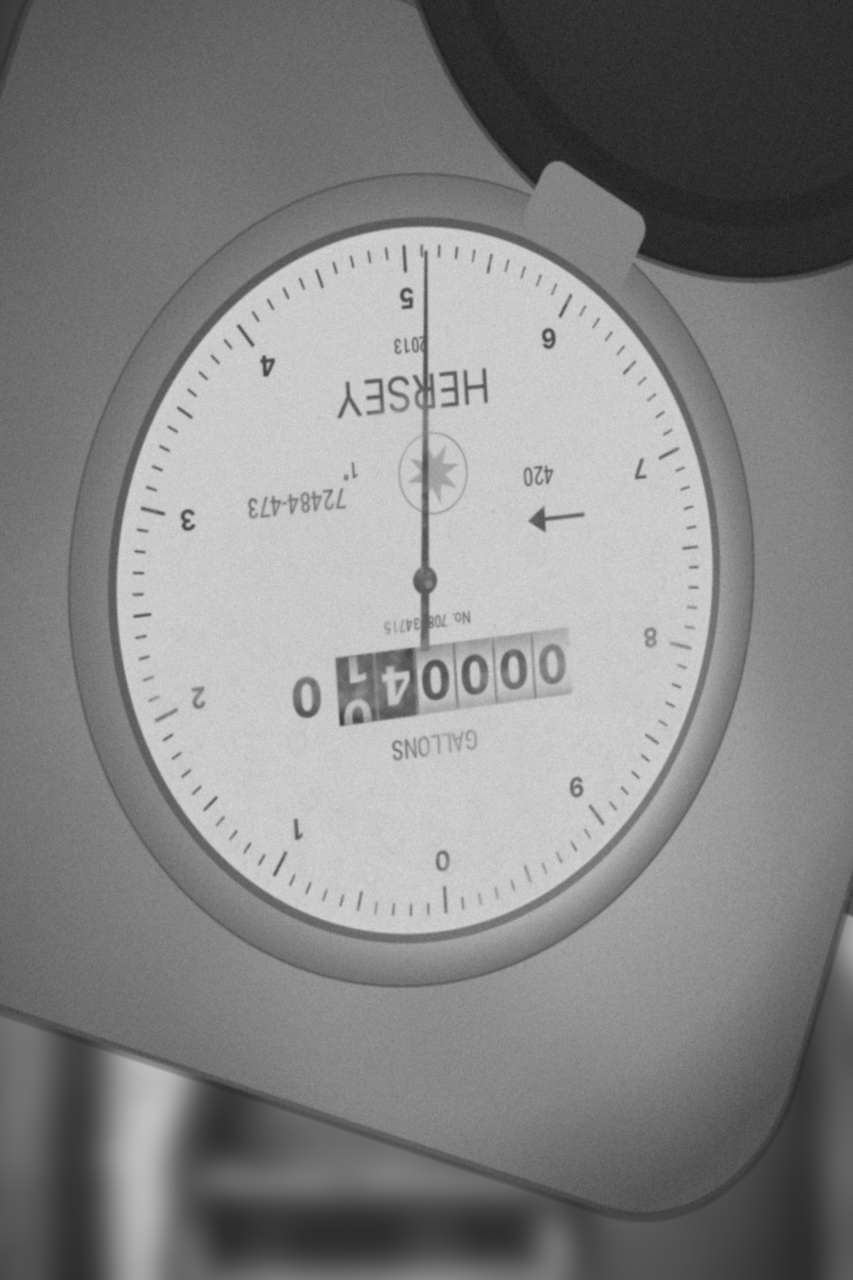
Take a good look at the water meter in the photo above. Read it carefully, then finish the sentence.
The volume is 405.1 gal
